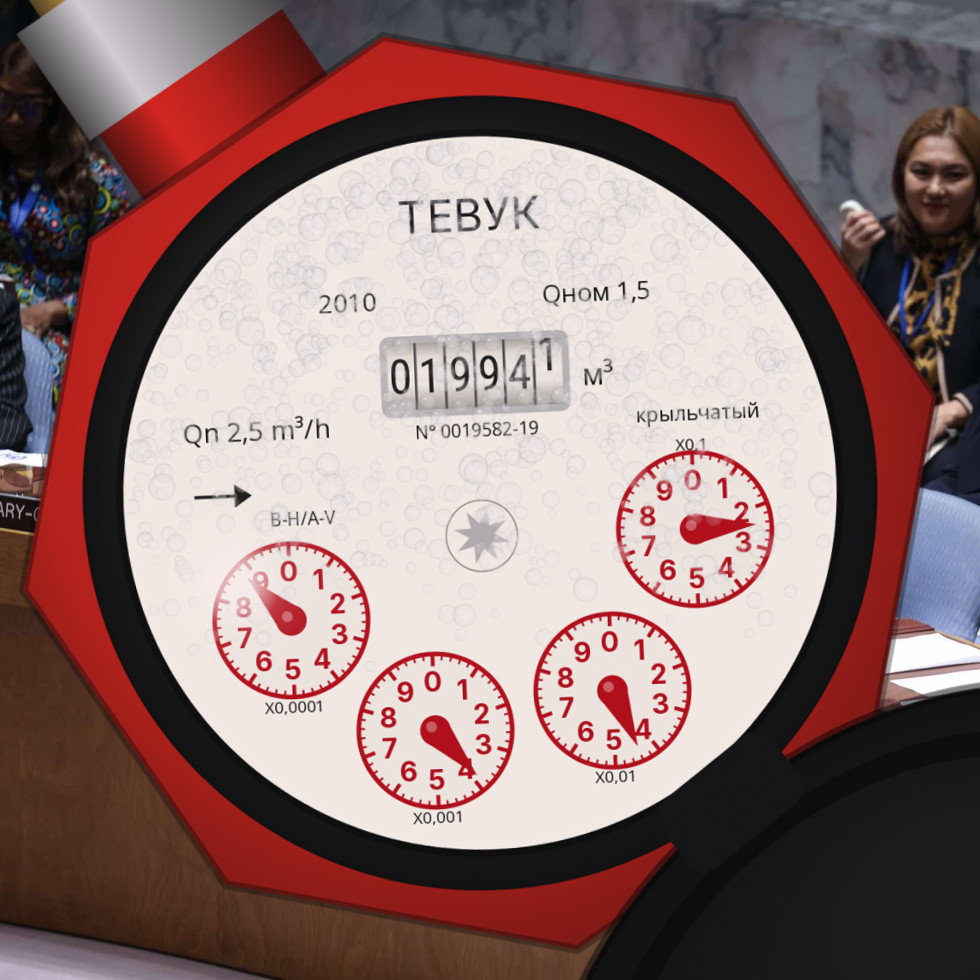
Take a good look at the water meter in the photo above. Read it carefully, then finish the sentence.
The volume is 19941.2438 m³
